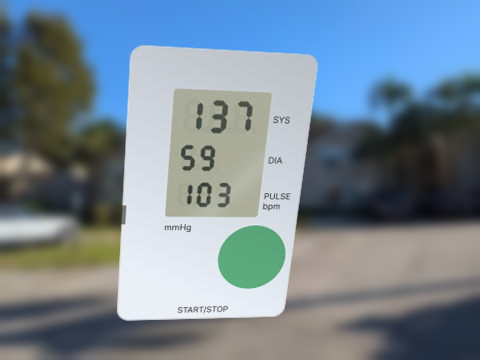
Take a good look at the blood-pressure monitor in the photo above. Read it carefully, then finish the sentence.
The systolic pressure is 137 mmHg
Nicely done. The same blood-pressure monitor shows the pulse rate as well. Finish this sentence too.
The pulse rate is 103 bpm
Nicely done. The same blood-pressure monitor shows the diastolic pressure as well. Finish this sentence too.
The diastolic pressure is 59 mmHg
